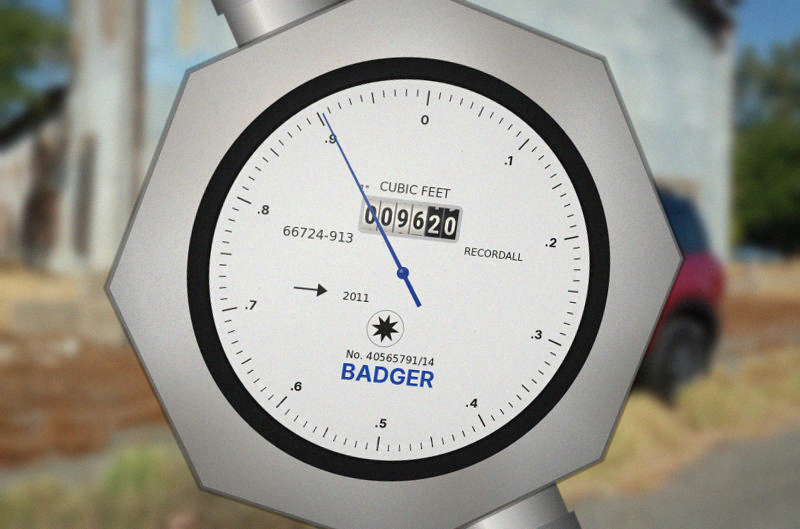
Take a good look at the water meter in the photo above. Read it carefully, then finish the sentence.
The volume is 9619.90 ft³
